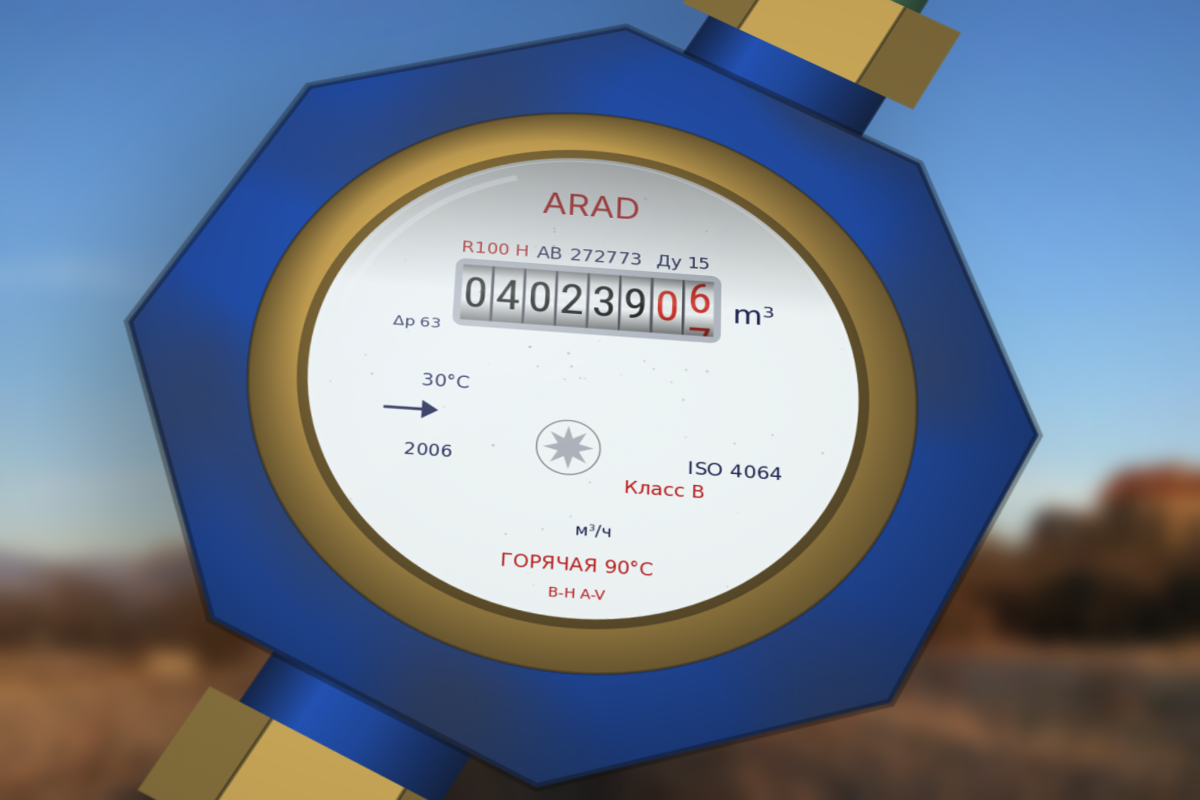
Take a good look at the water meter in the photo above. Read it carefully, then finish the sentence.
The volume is 40239.06 m³
